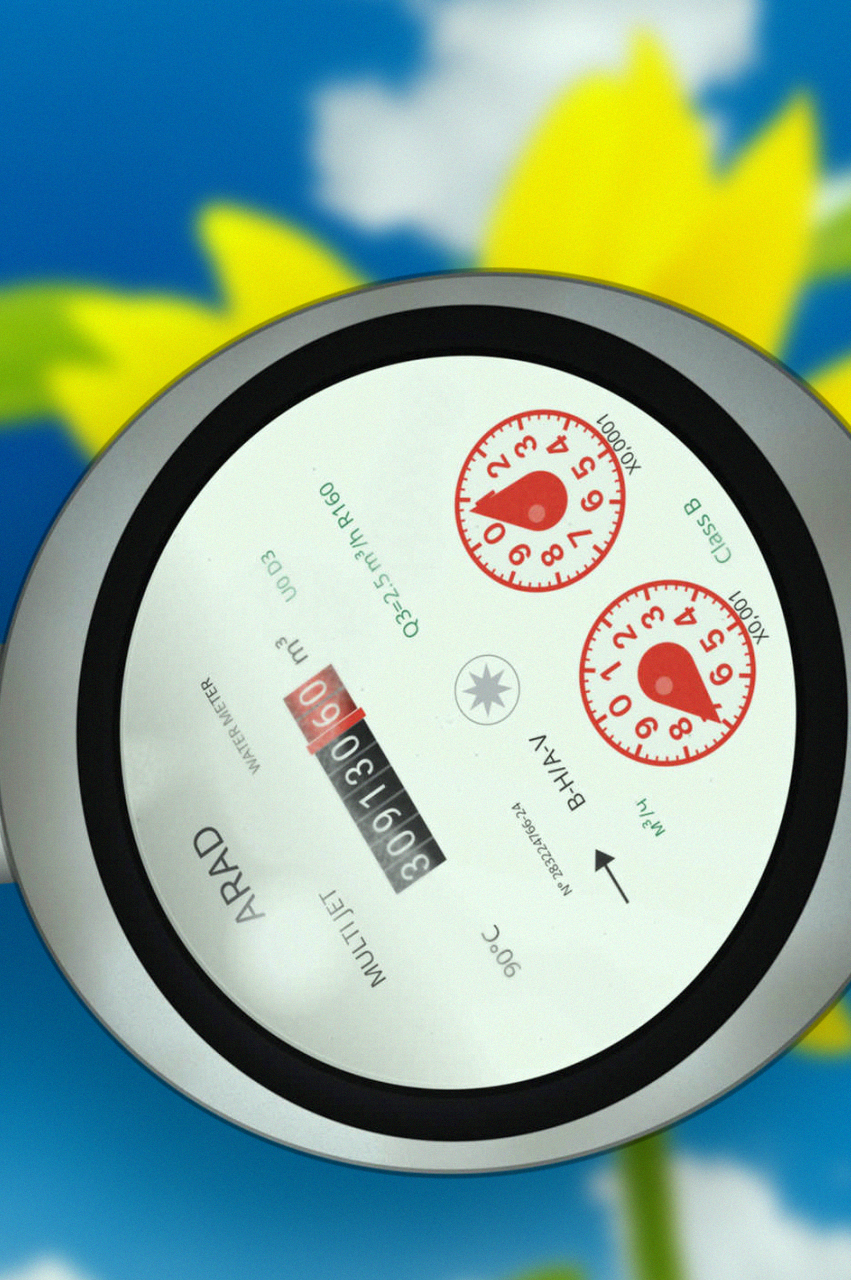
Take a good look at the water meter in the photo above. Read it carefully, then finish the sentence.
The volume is 309130.6070 m³
